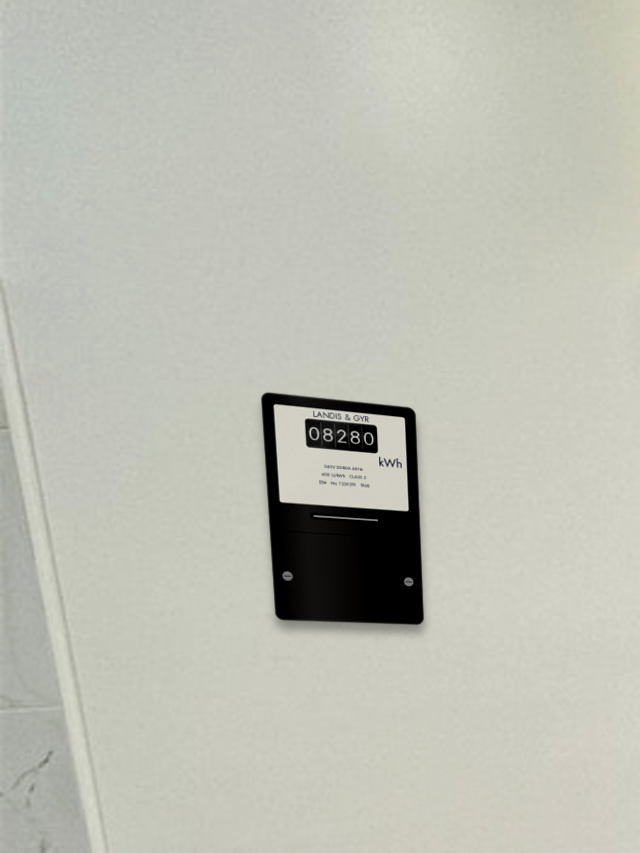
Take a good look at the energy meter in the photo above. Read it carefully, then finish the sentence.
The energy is 8280 kWh
